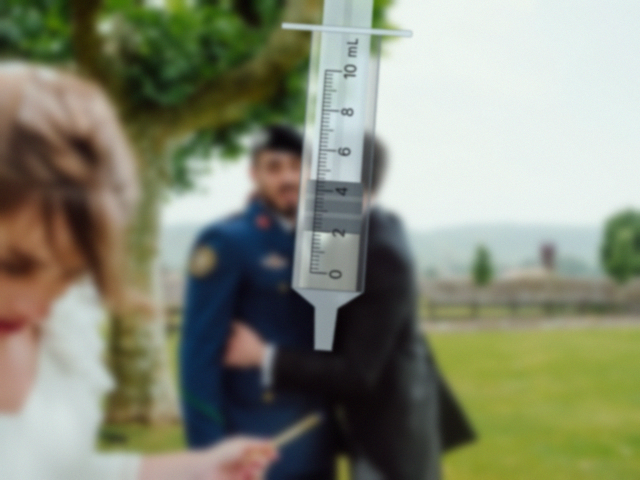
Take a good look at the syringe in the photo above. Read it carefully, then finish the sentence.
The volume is 2 mL
